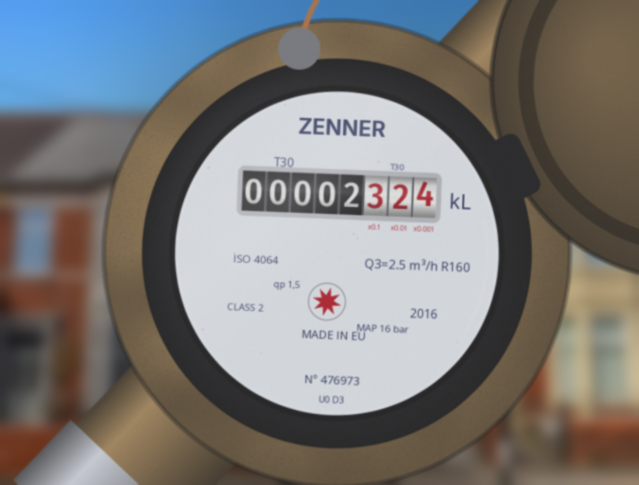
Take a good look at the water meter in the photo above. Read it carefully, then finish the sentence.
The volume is 2.324 kL
